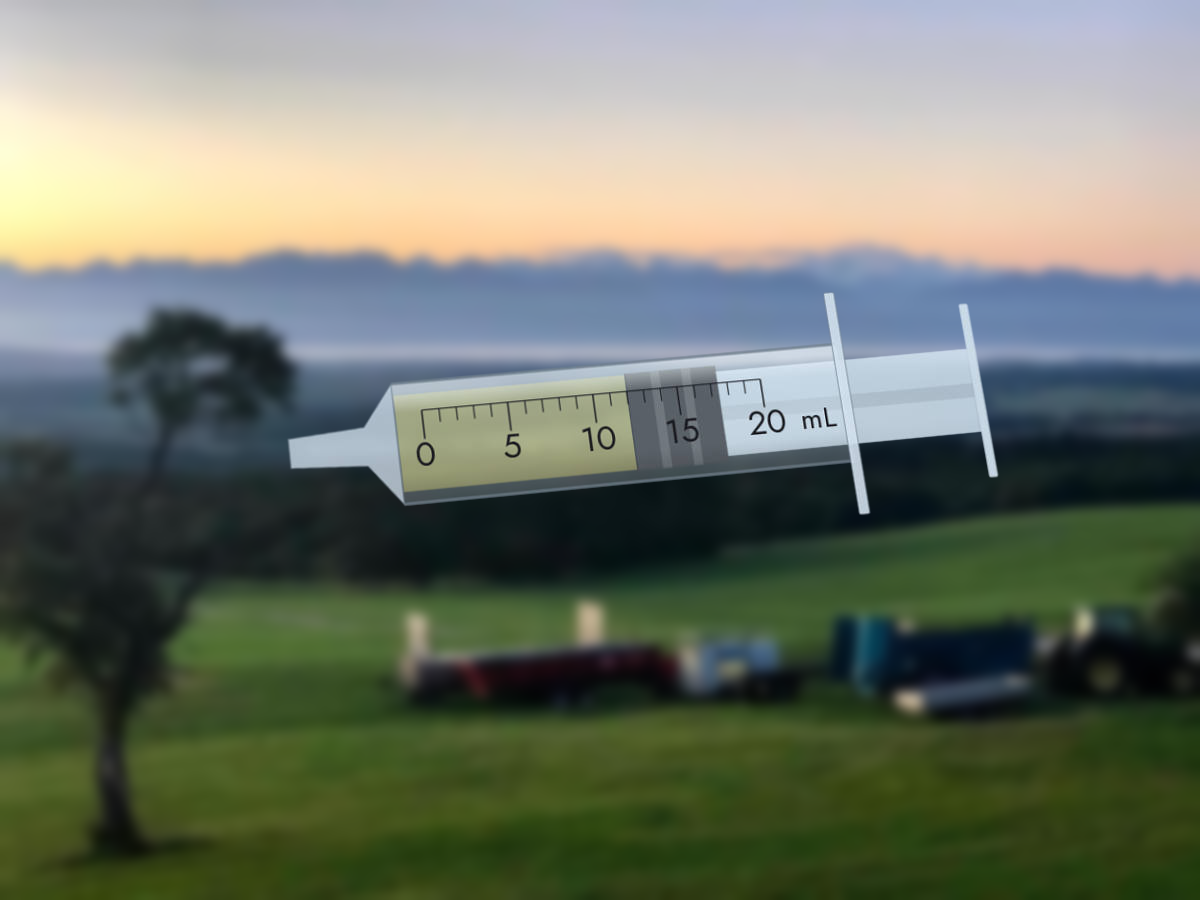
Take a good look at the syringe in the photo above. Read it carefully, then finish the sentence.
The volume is 12 mL
